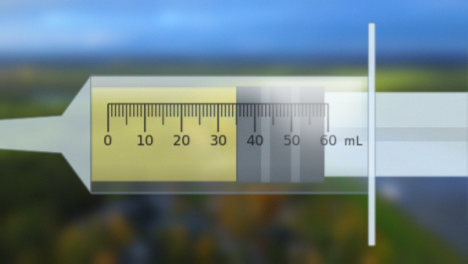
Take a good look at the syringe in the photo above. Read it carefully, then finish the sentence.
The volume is 35 mL
